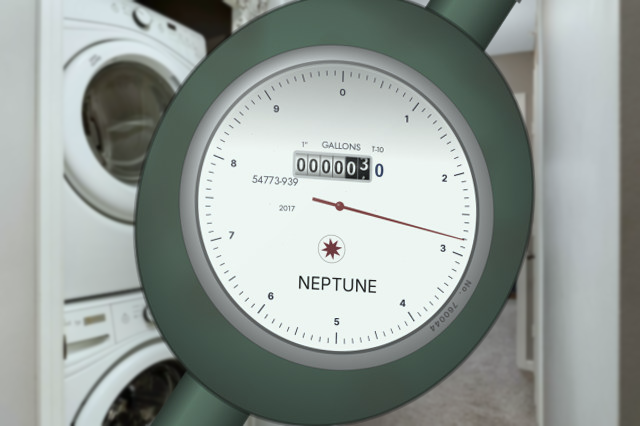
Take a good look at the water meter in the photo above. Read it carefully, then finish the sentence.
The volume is 32.8 gal
